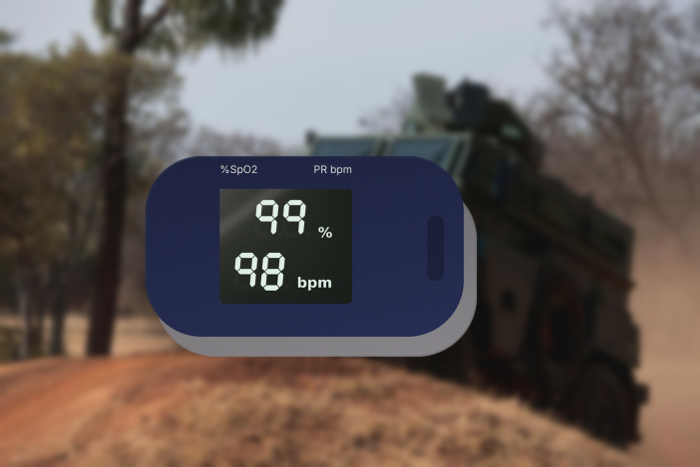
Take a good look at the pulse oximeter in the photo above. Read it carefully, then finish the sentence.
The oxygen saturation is 99 %
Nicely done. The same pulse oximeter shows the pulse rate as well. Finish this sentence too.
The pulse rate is 98 bpm
